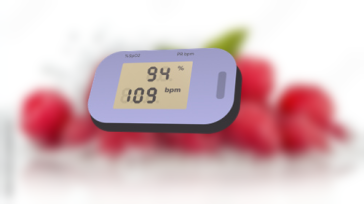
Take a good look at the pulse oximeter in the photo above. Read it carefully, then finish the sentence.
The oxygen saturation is 94 %
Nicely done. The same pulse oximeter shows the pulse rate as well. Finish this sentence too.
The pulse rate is 109 bpm
